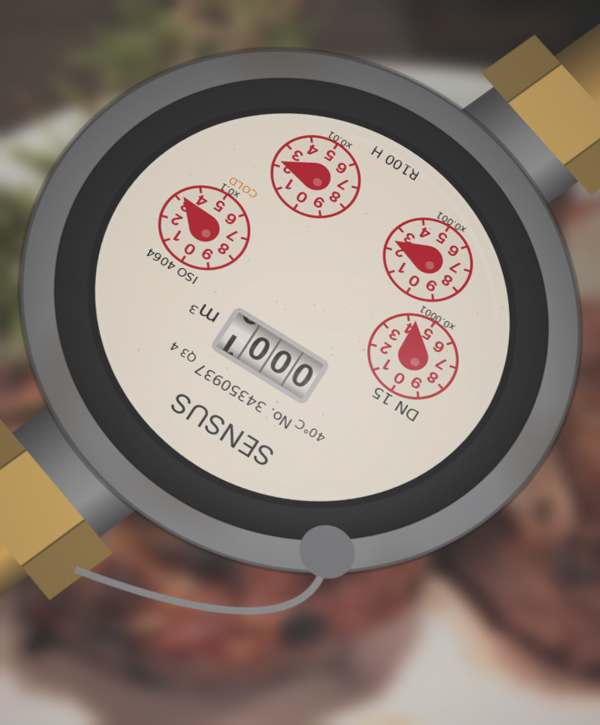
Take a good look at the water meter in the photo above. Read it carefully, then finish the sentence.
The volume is 1.3224 m³
